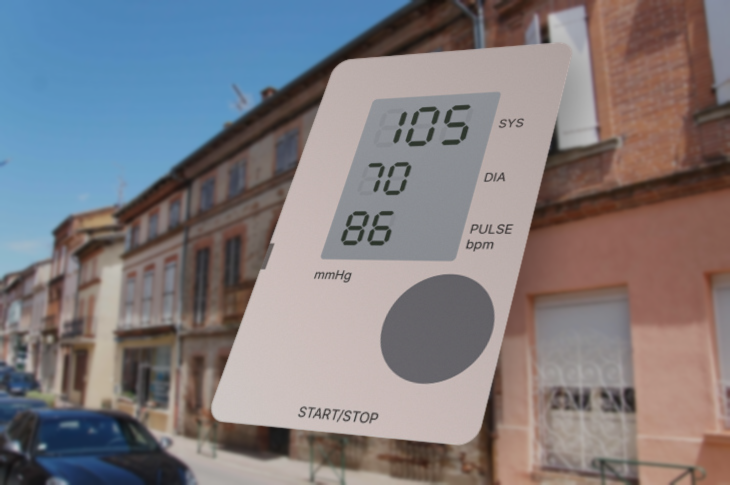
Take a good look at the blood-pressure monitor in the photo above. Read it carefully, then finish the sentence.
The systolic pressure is 105 mmHg
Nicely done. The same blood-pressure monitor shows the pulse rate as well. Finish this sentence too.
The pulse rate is 86 bpm
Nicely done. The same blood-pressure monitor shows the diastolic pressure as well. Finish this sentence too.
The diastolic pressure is 70 mmHg
